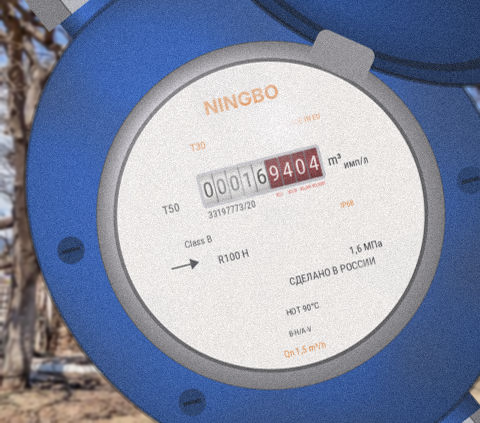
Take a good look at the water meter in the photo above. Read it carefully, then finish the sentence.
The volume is 16.9404 m³
